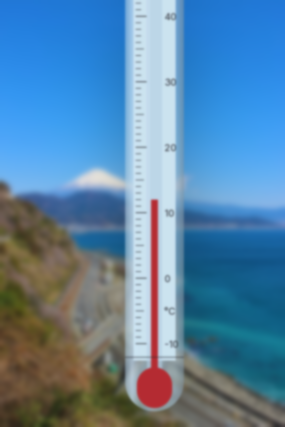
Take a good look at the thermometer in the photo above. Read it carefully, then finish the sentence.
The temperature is 12 °C
